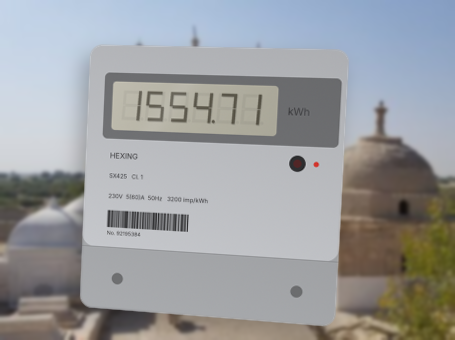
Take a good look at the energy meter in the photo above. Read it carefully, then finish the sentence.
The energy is 1554.71 kWh
